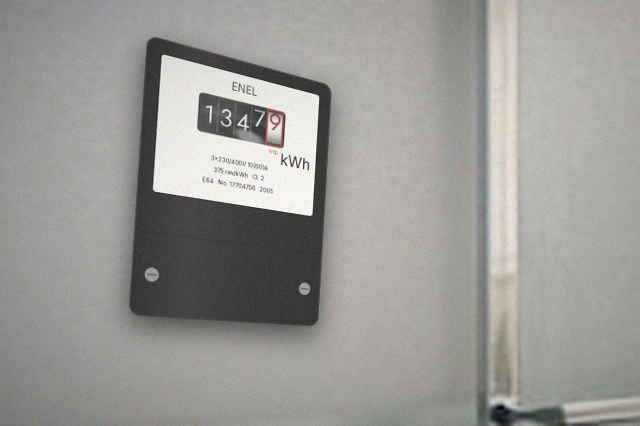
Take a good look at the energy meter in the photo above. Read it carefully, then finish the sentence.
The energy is 1347.9 kWh
